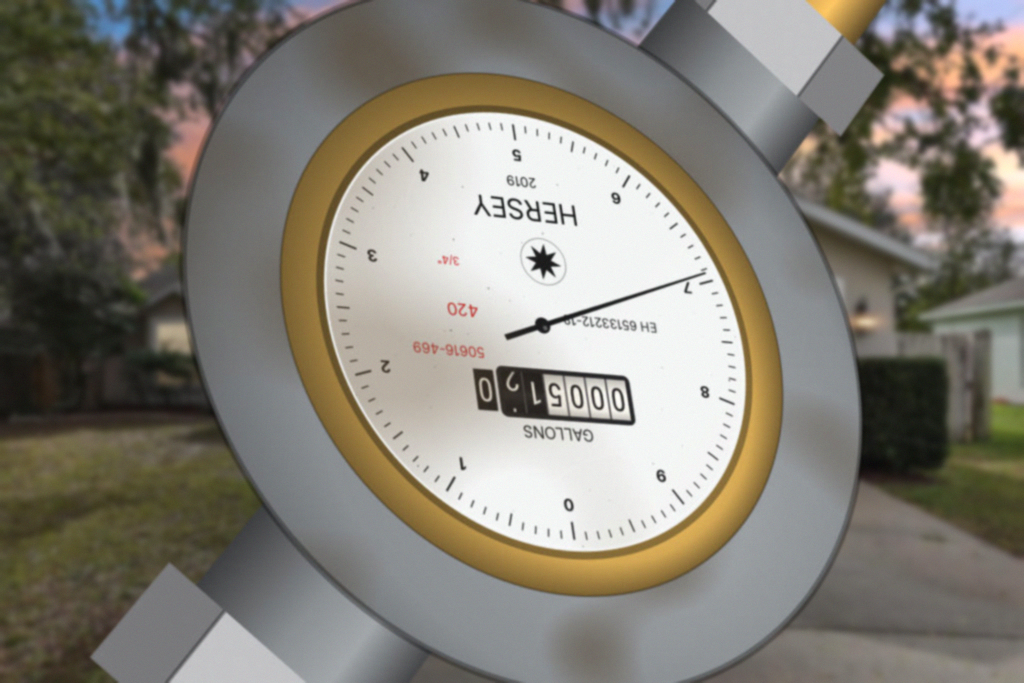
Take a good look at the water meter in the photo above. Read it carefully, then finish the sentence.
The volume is 5116.9 gal
